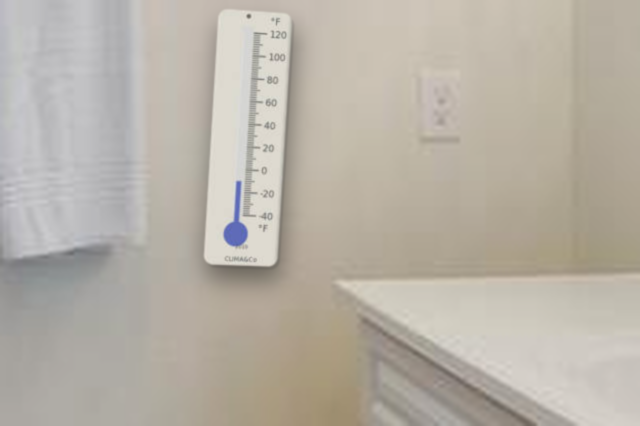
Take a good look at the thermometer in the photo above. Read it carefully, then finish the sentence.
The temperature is -10 °F
